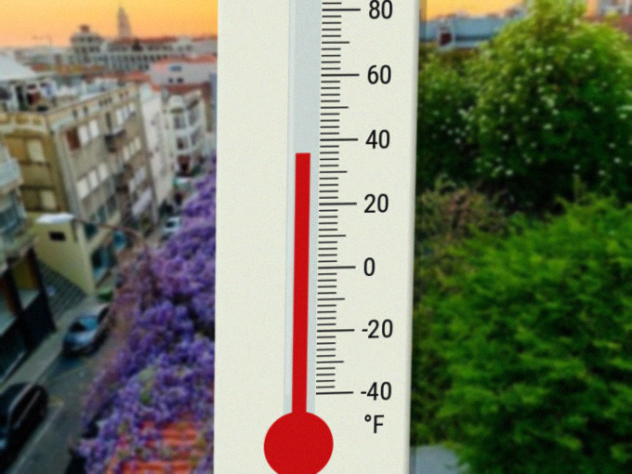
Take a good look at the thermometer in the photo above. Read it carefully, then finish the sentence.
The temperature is 36 °F
